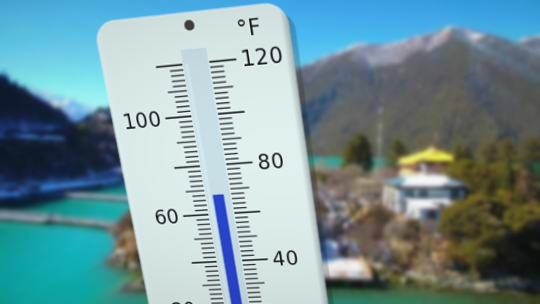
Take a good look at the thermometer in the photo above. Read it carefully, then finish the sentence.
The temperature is 68 °F
